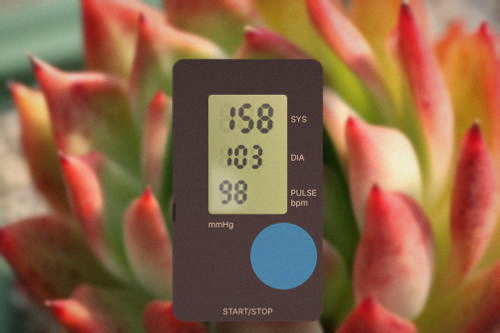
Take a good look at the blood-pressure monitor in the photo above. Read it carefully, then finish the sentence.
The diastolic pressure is 103 mmHg
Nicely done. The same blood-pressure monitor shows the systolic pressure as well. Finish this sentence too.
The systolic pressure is 158 mmHg
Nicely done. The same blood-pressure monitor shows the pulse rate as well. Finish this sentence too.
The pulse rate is 98 bpm
